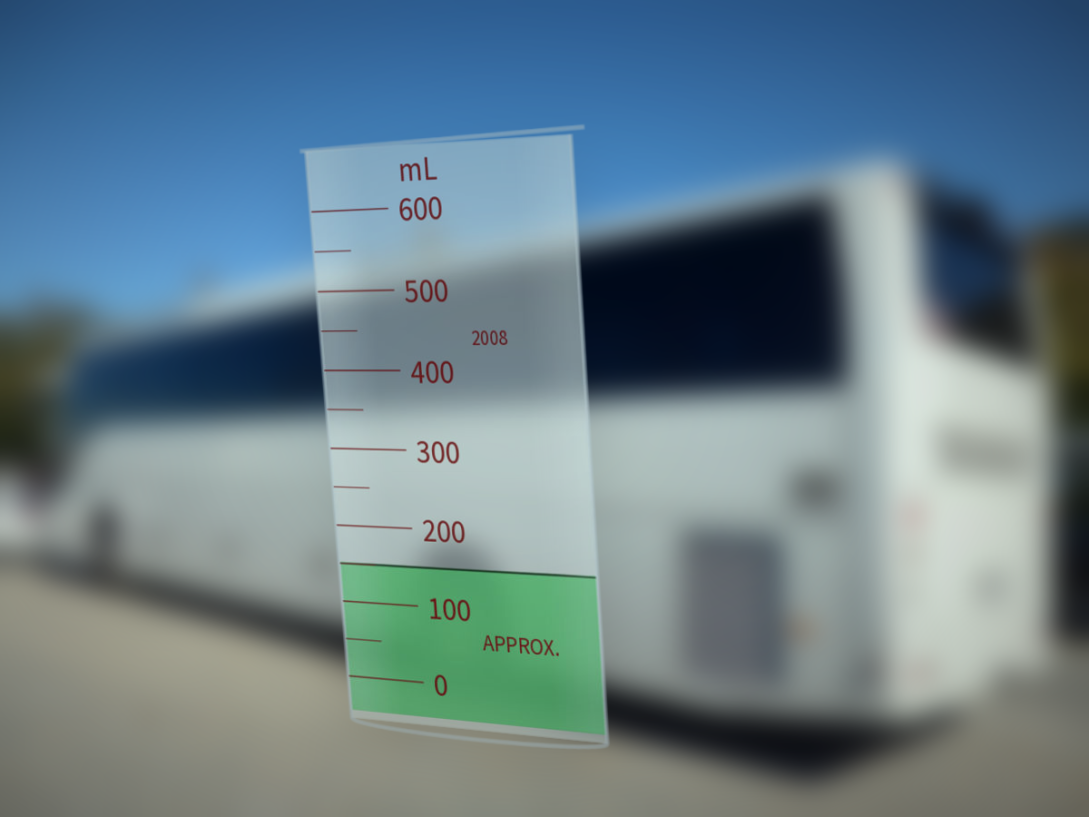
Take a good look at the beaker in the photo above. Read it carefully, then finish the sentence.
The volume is 150 mL
